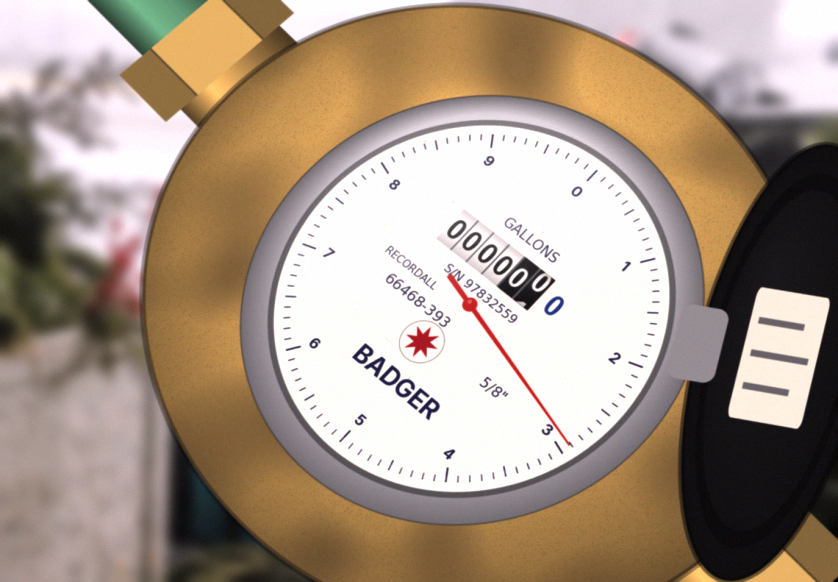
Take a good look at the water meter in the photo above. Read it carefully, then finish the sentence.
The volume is 2.9 gal
